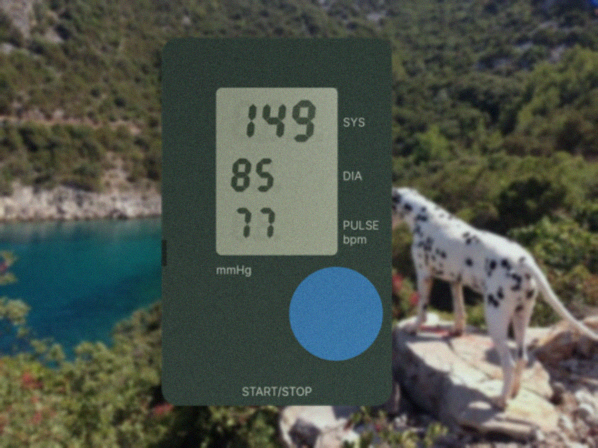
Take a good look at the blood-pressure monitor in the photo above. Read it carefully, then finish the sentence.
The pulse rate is 77 bpm
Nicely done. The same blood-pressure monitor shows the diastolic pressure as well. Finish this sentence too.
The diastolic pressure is 85 mmHg
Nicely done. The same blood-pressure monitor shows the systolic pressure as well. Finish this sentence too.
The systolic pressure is 149 mmHg
